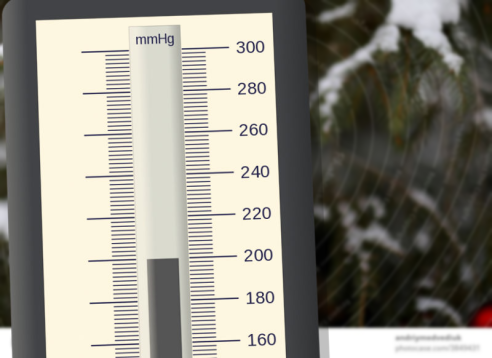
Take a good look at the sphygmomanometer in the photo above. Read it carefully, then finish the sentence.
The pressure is 200 mmHg
